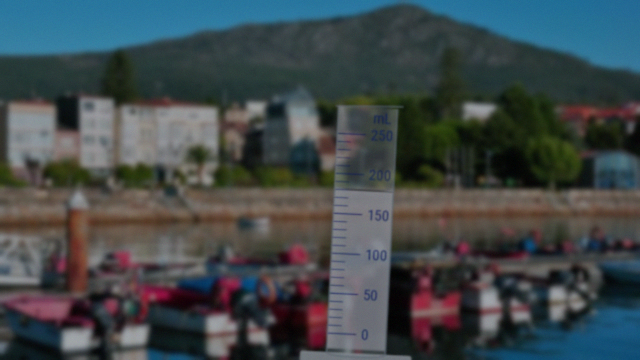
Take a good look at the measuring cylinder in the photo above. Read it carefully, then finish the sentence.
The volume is 180 mL
